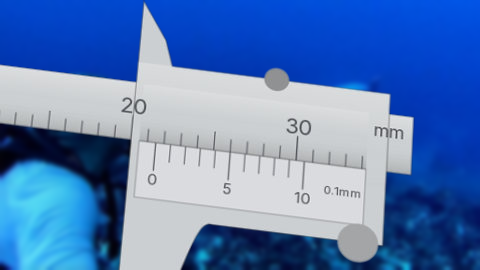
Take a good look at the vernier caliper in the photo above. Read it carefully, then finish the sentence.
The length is 21.5 mm
